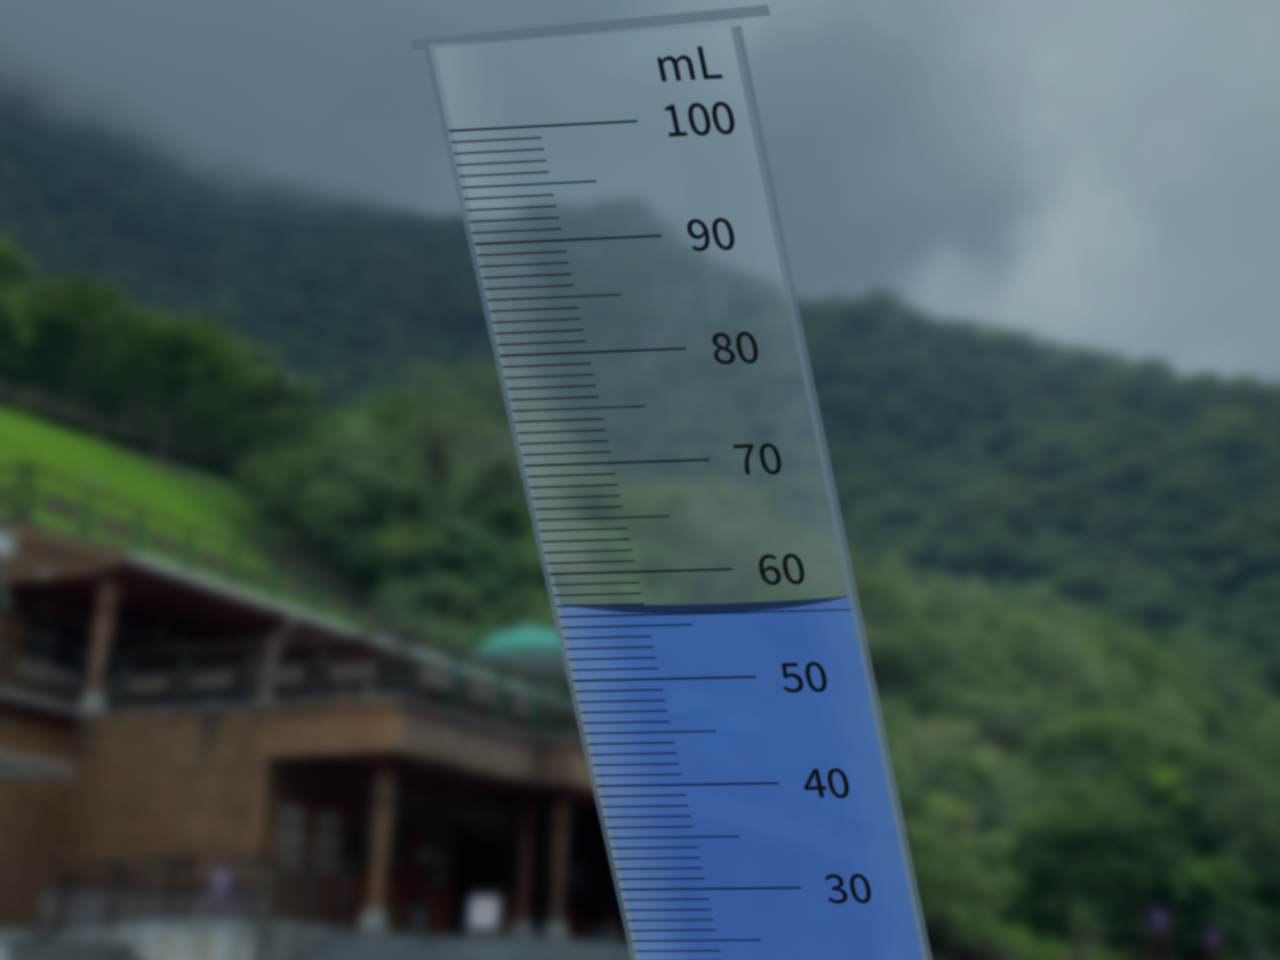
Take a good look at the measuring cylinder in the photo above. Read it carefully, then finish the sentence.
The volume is 56 mL
